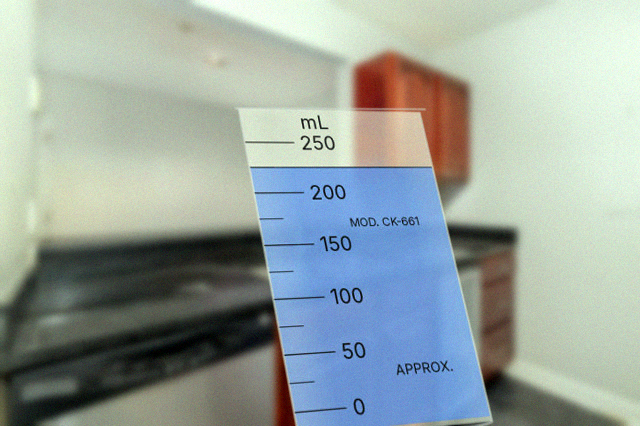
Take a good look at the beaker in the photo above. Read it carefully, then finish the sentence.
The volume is 225 mL
